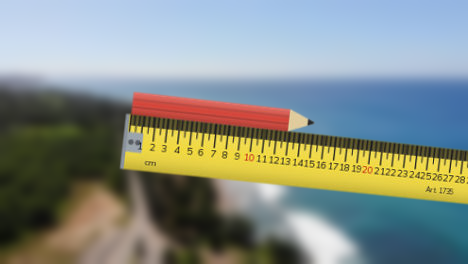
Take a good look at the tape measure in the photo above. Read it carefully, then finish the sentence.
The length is 15 cm
